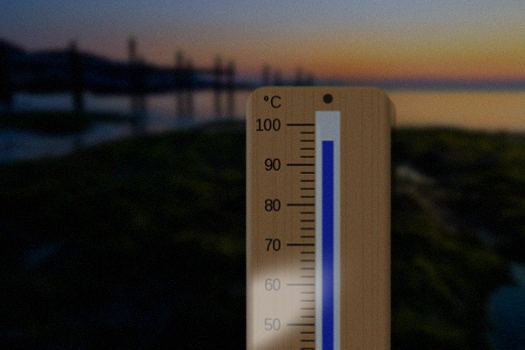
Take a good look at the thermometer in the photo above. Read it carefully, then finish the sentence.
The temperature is 96 °C
